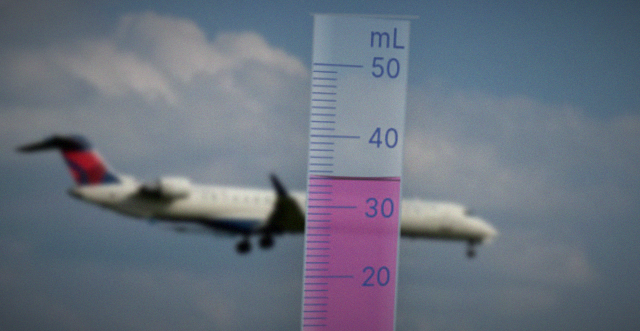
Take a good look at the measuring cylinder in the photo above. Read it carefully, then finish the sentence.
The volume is 34 mL
